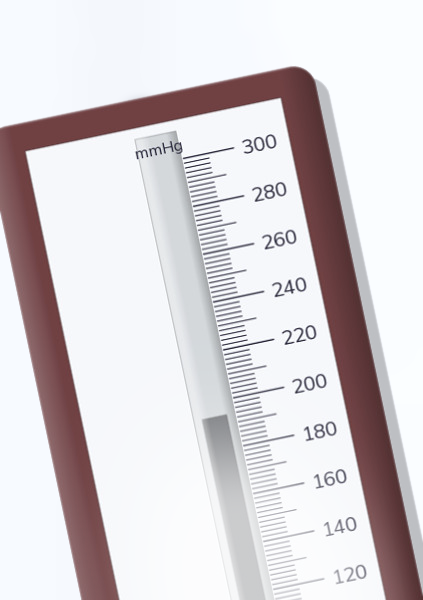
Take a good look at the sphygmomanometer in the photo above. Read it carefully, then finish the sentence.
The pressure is 194 mmHg
